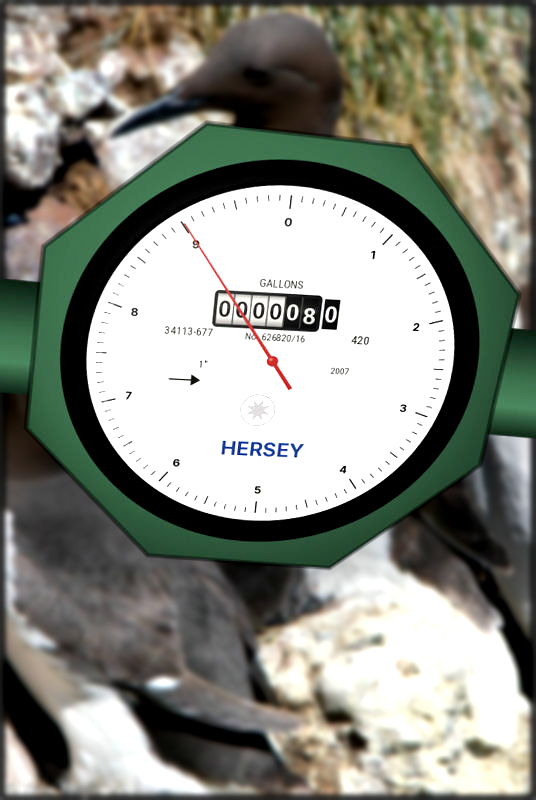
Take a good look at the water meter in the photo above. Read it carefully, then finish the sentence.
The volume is 79.0 gal
